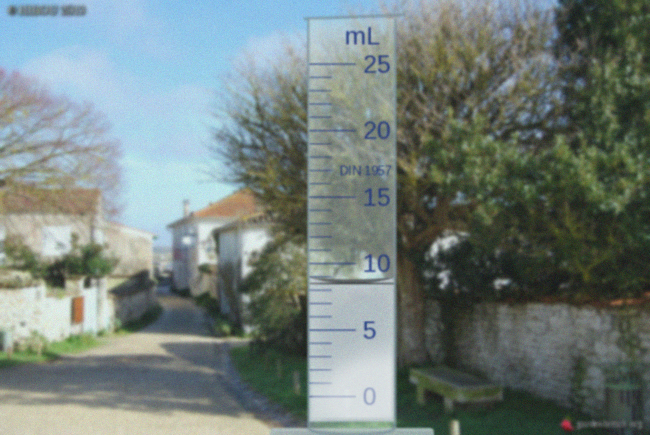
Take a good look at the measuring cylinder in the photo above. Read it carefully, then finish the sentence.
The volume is 8.5 mL
